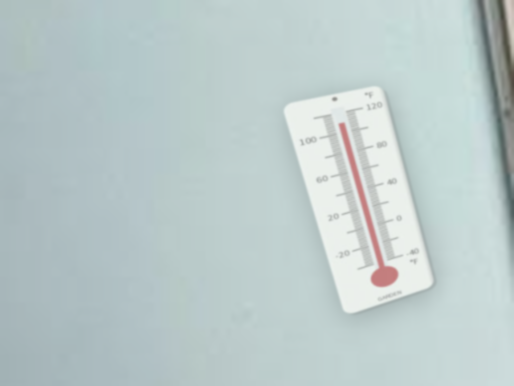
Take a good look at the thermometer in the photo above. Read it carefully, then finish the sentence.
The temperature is 110 °F
